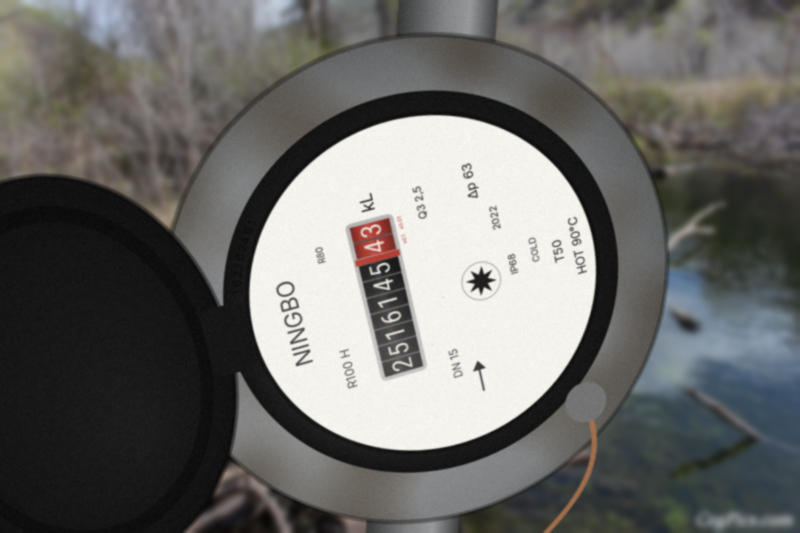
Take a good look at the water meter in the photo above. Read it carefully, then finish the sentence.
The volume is 2516145.43 kL
